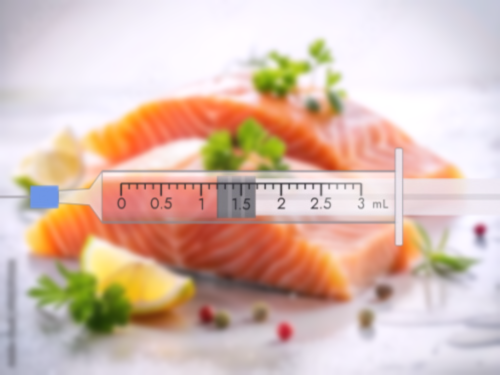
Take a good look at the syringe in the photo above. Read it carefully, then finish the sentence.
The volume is 1.2 mL
